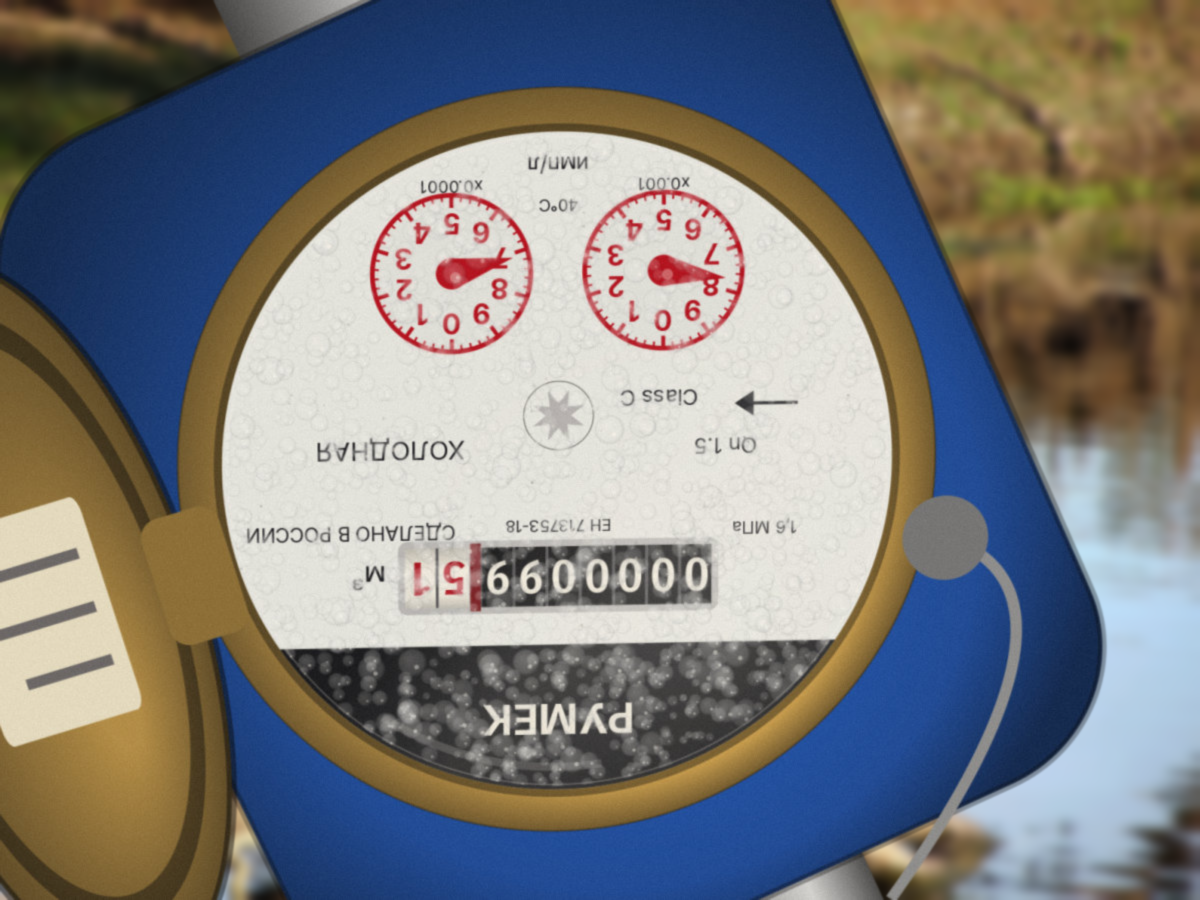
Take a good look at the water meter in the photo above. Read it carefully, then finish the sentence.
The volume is 99.5177 m³
